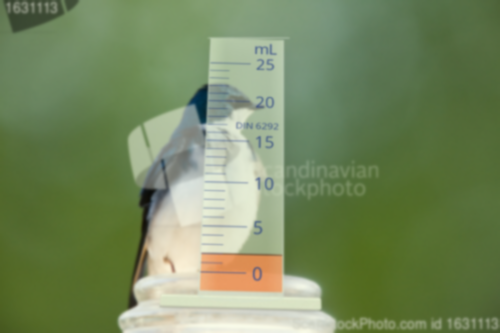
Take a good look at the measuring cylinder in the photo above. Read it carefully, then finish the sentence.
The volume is 2 mL
